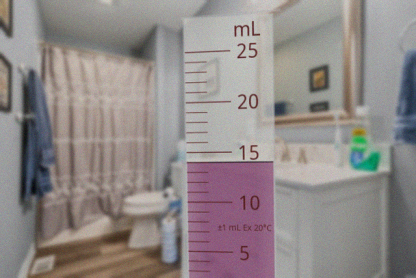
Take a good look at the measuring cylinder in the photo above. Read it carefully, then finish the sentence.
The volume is 14 mL
